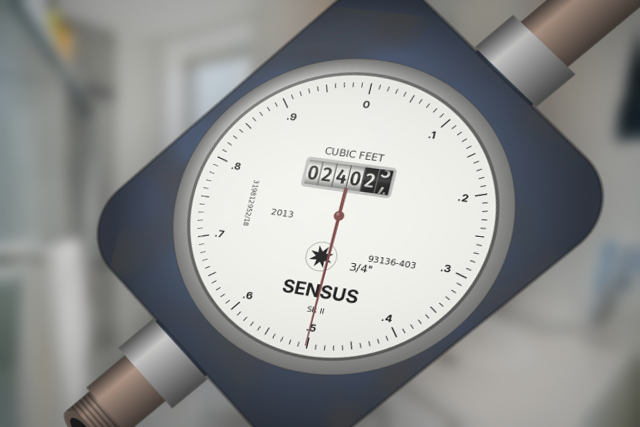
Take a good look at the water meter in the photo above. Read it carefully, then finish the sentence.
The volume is 24023.50 ft³
